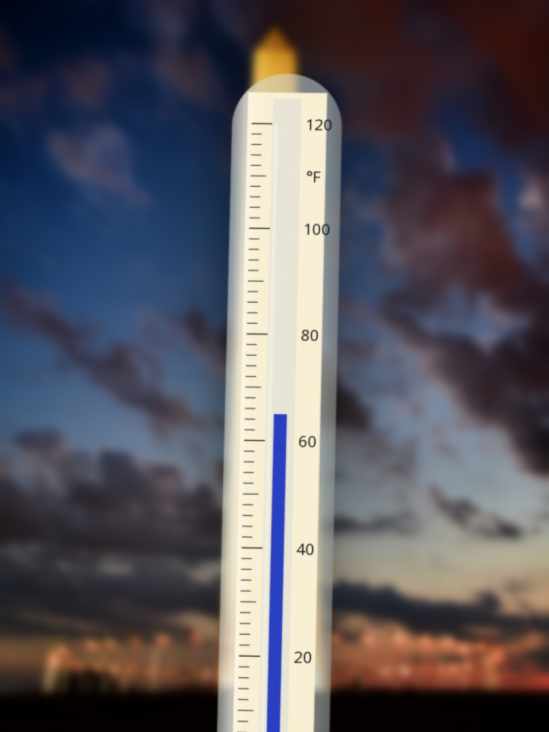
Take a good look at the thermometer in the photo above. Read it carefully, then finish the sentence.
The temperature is 65 °F
